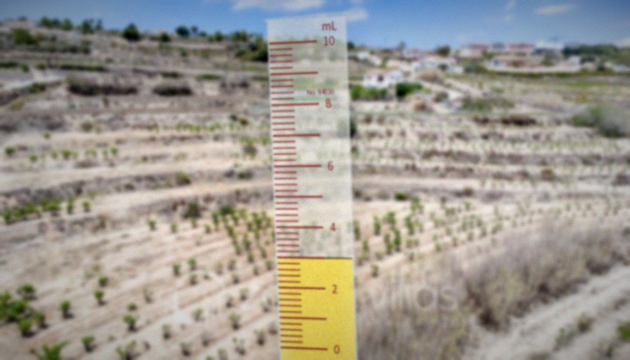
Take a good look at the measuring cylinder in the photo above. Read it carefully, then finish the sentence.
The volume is 3 mL
